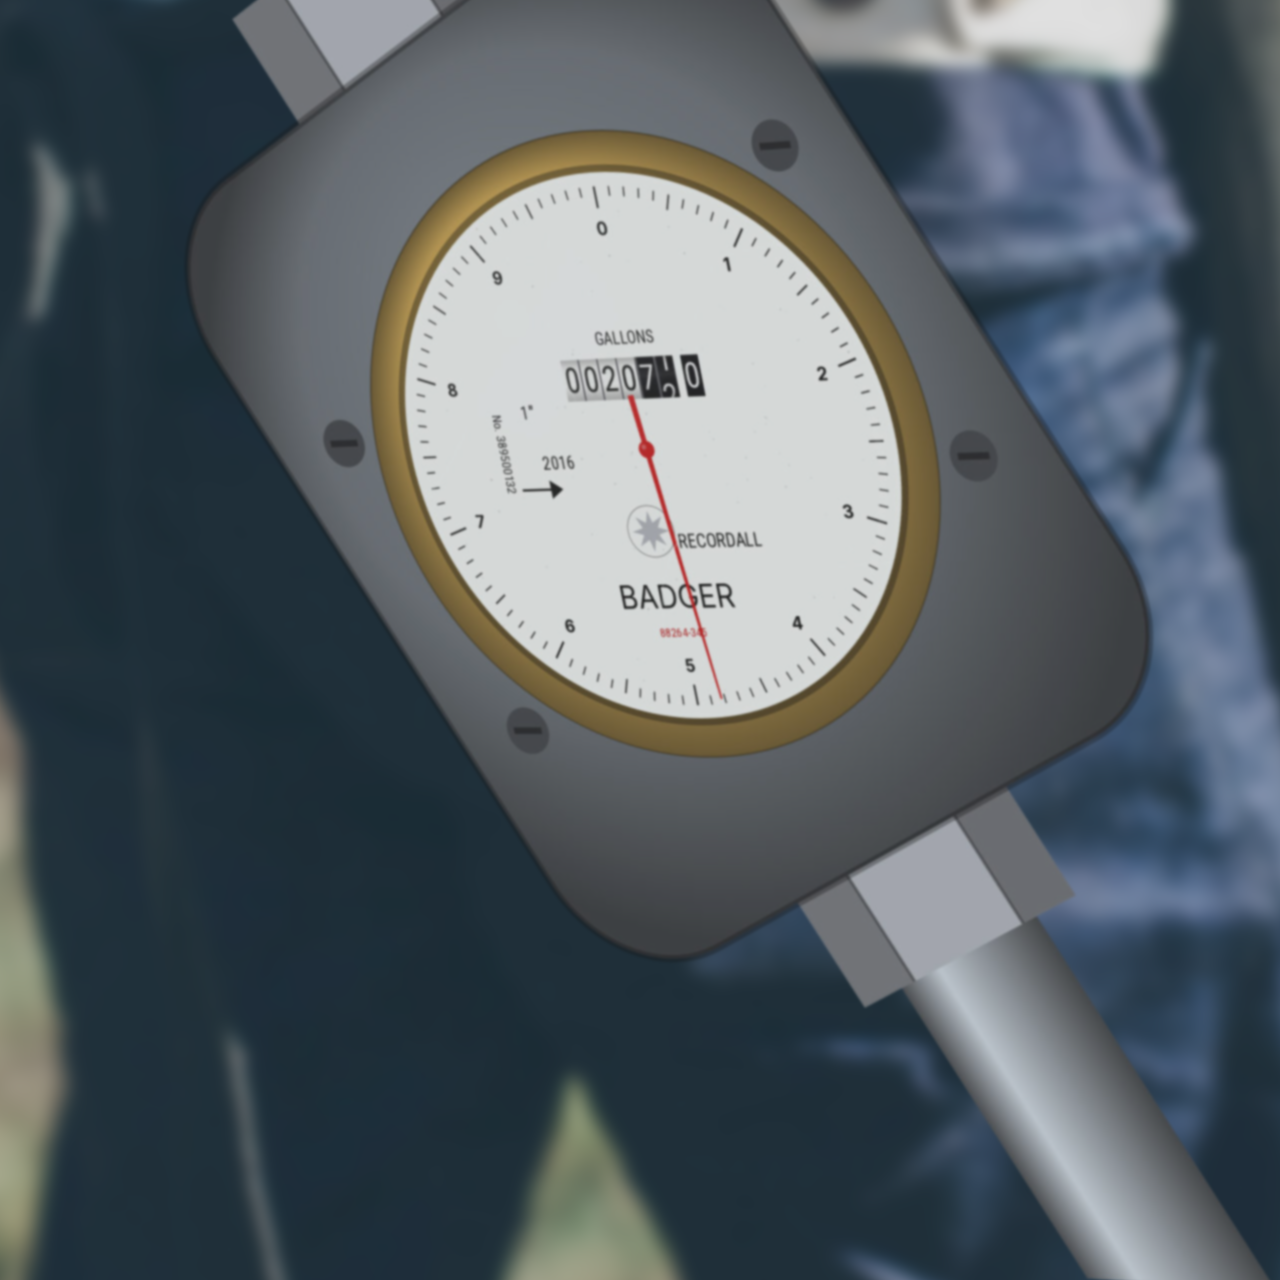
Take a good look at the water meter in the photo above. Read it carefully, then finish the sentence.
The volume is 20714.8 gal
